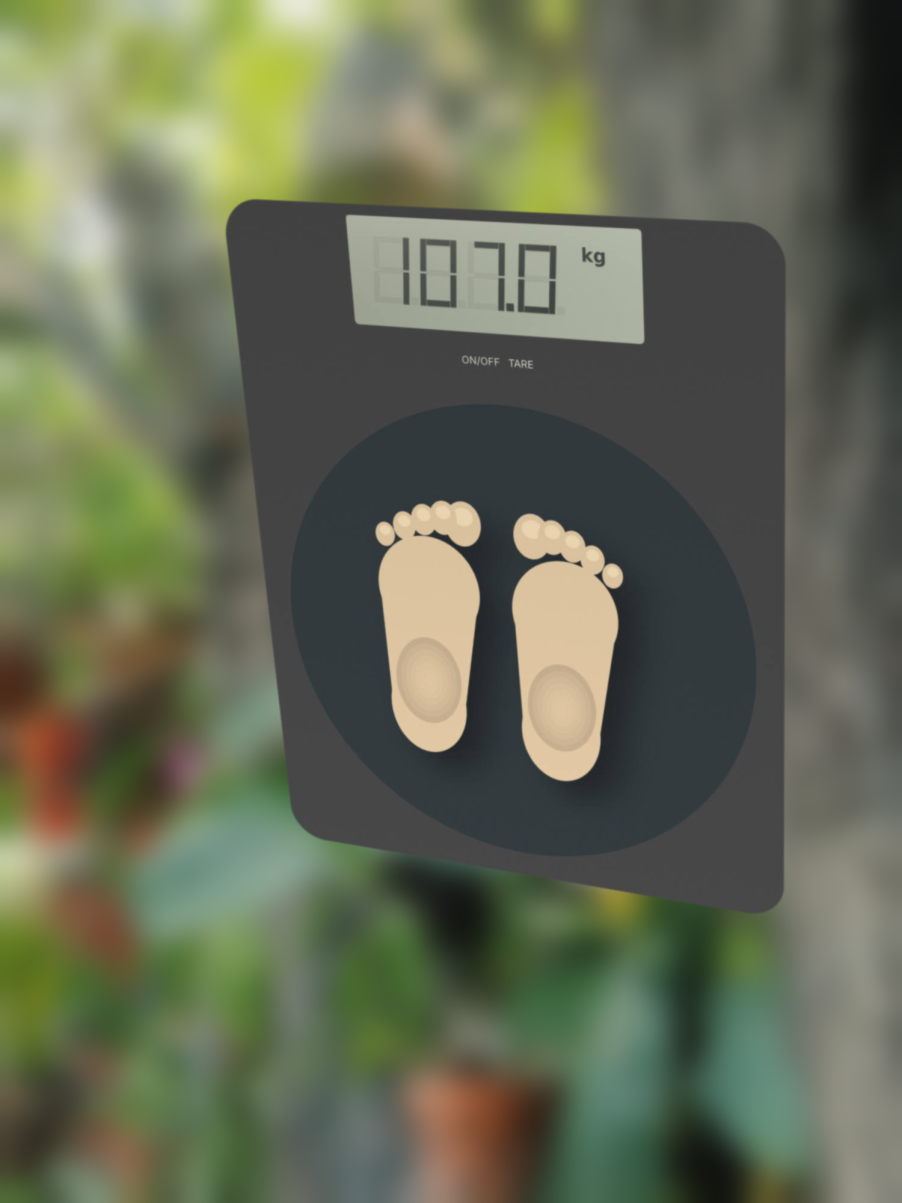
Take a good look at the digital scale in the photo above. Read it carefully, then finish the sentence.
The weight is 107.0 kg
